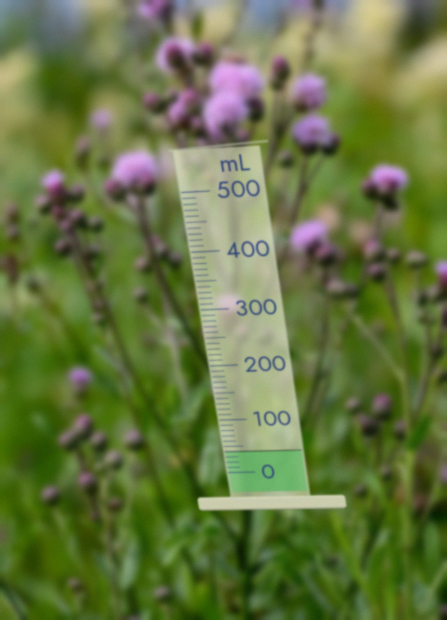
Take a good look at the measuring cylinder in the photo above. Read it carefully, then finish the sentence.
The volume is 40 mL
